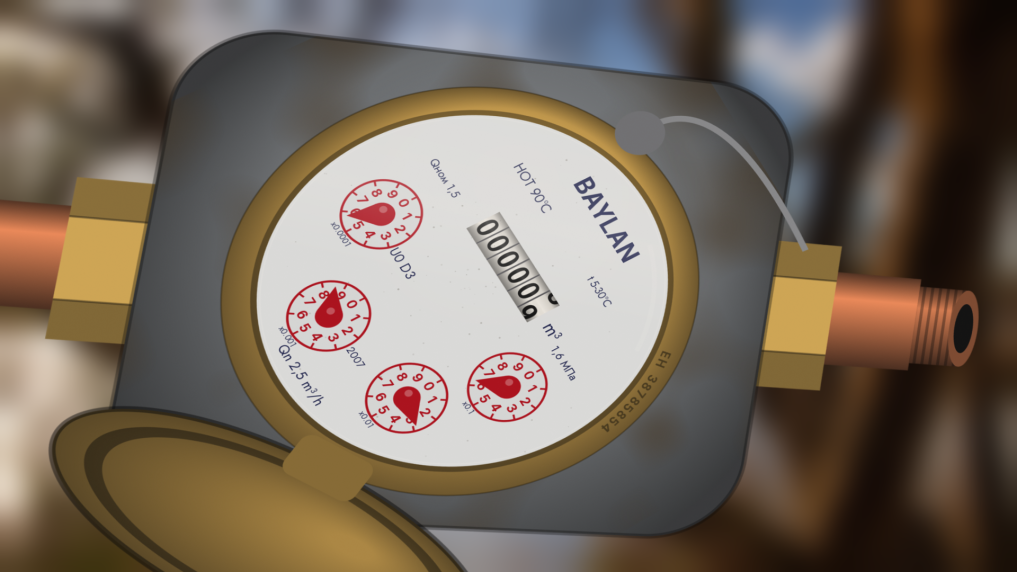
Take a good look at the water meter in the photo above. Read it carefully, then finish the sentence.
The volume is 8.6285 m³
